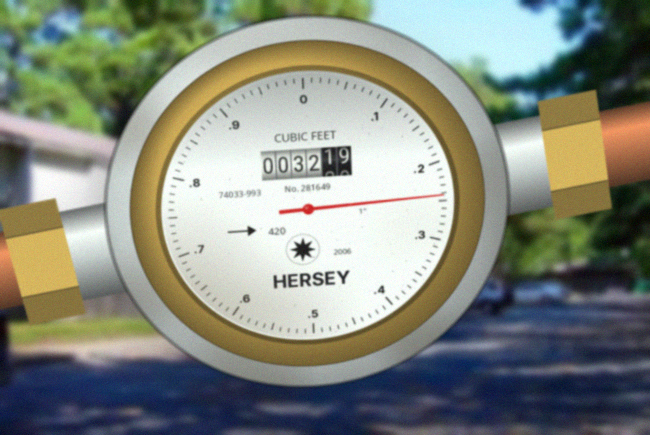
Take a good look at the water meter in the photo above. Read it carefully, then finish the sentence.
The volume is 3219.24 ft³
